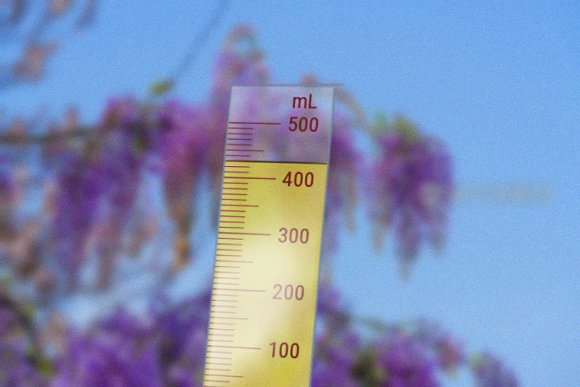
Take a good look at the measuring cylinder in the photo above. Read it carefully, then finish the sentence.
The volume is 430 mL
